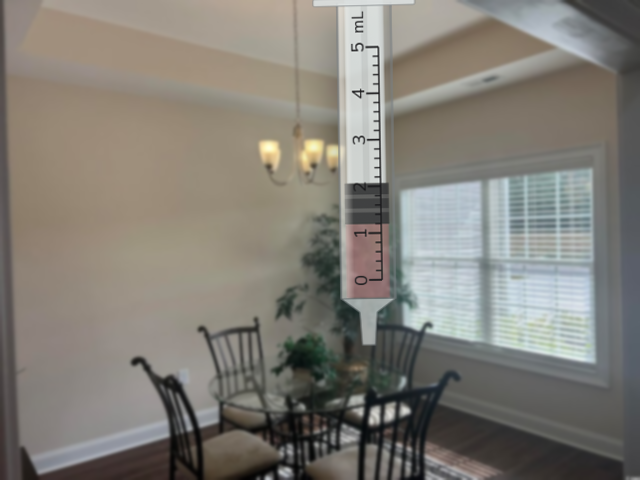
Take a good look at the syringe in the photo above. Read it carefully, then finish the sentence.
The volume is 1.2 mL
